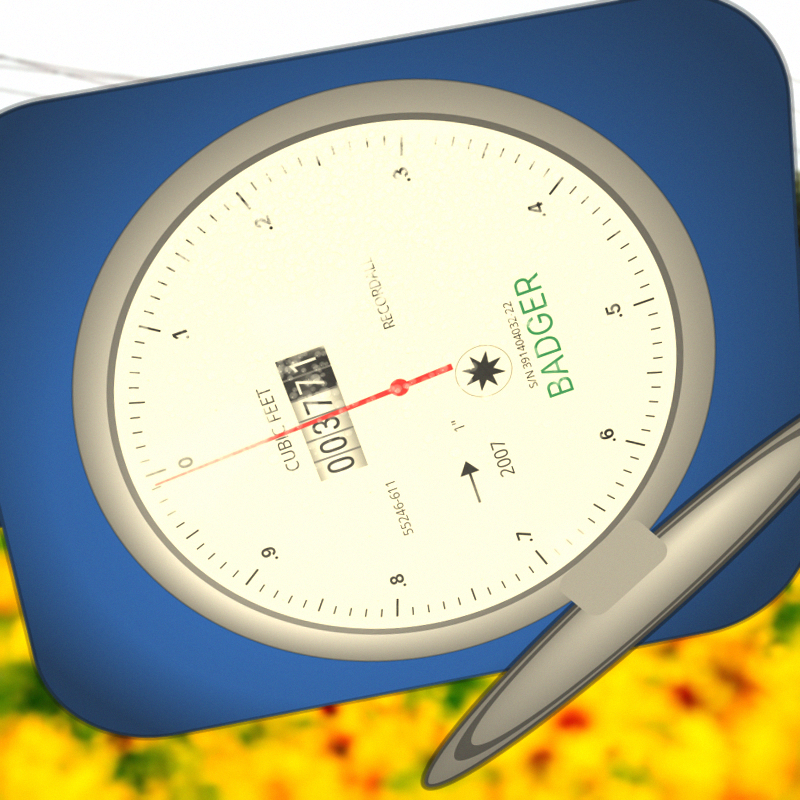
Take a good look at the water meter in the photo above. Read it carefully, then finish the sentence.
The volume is 3770.99 ft³
